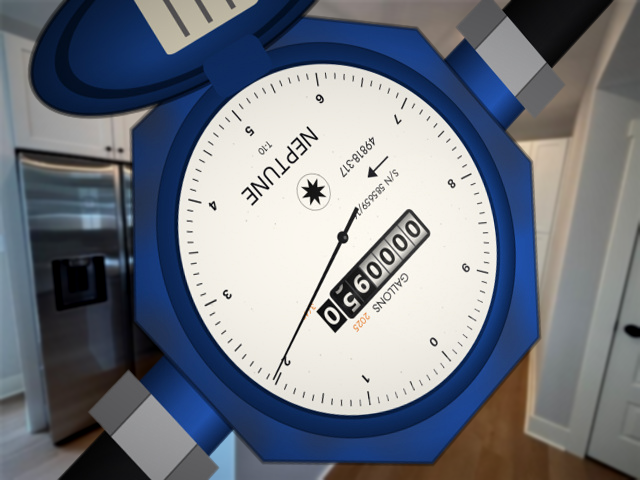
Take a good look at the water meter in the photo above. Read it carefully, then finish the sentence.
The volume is 952.0 gal
